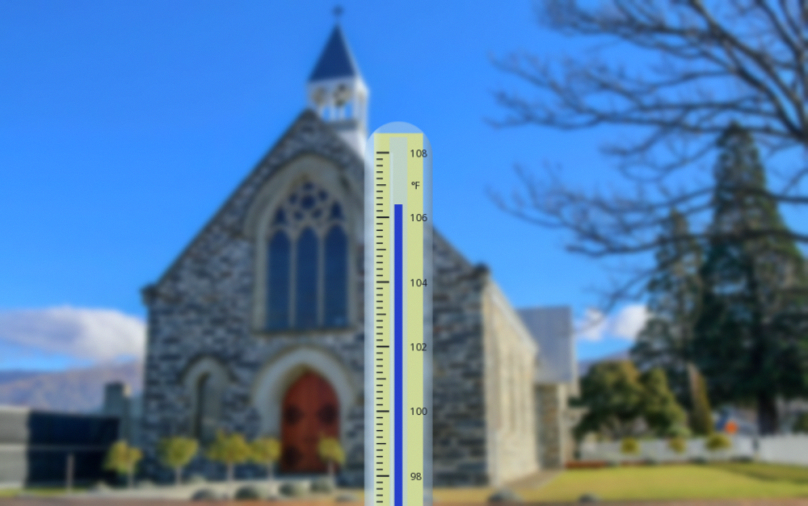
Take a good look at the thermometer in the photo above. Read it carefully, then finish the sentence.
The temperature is 106.4 °F
